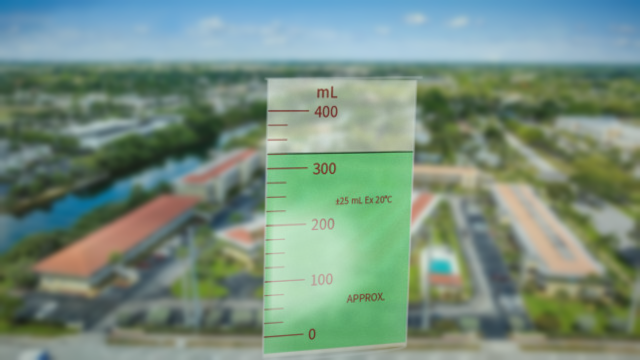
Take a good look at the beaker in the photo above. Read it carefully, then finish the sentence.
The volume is 325 mL
